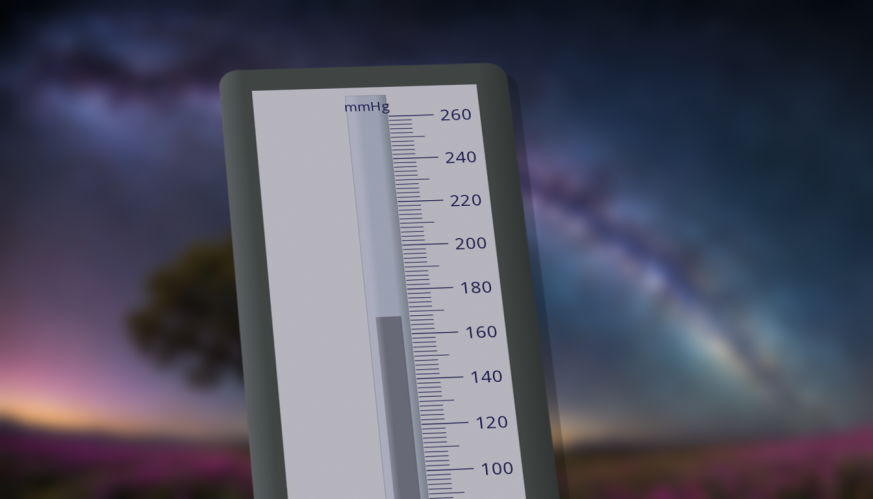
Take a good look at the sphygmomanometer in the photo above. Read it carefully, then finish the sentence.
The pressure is 168 mmHg
